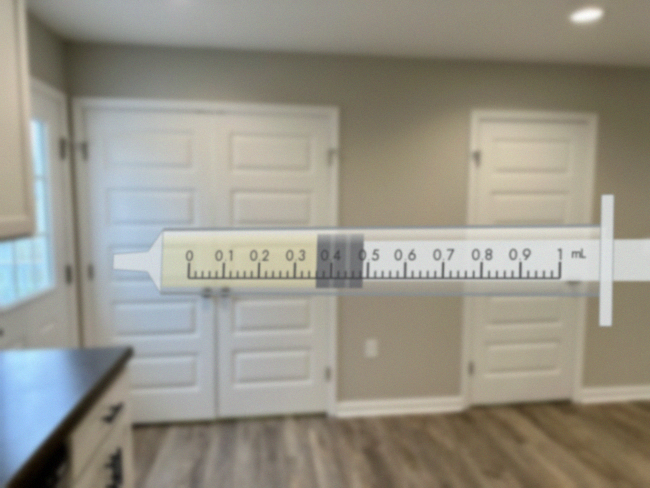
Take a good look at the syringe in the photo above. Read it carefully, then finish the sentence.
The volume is 0.36 mL
